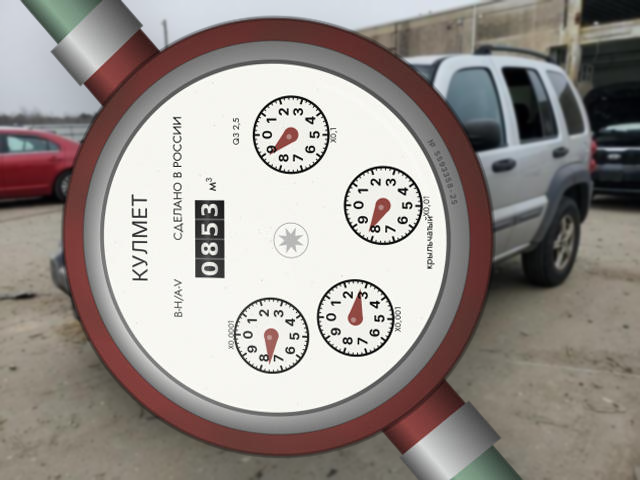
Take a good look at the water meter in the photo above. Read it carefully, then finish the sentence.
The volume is 853.8827 m³
